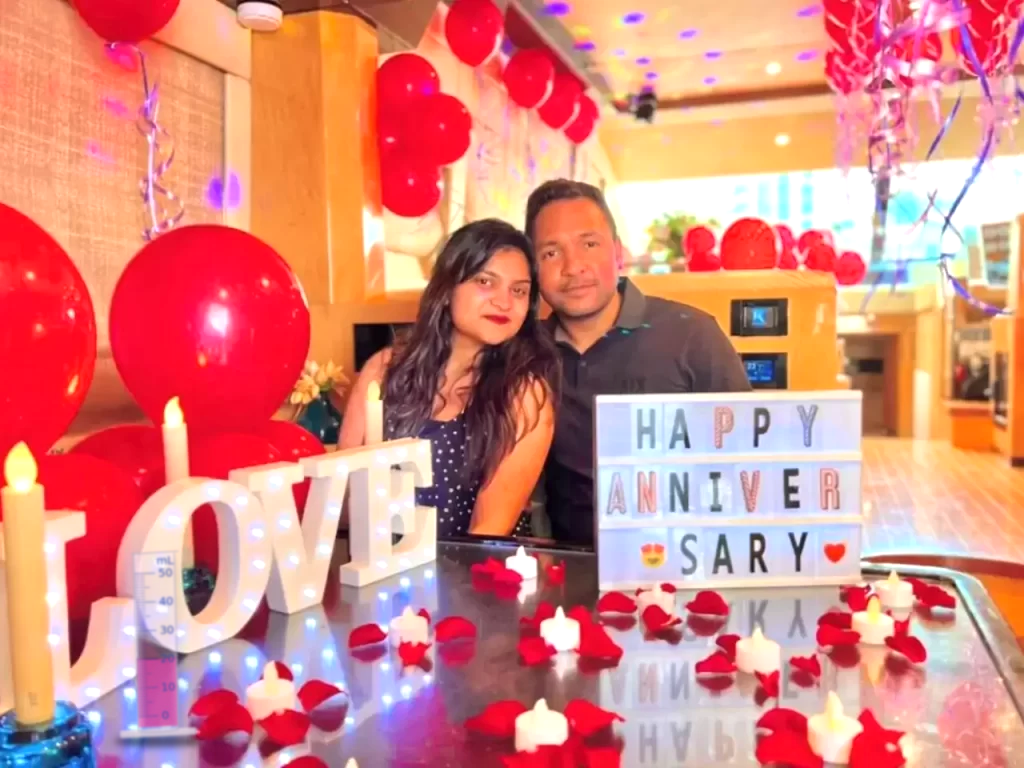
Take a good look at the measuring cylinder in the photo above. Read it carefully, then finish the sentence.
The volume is 20 mL
